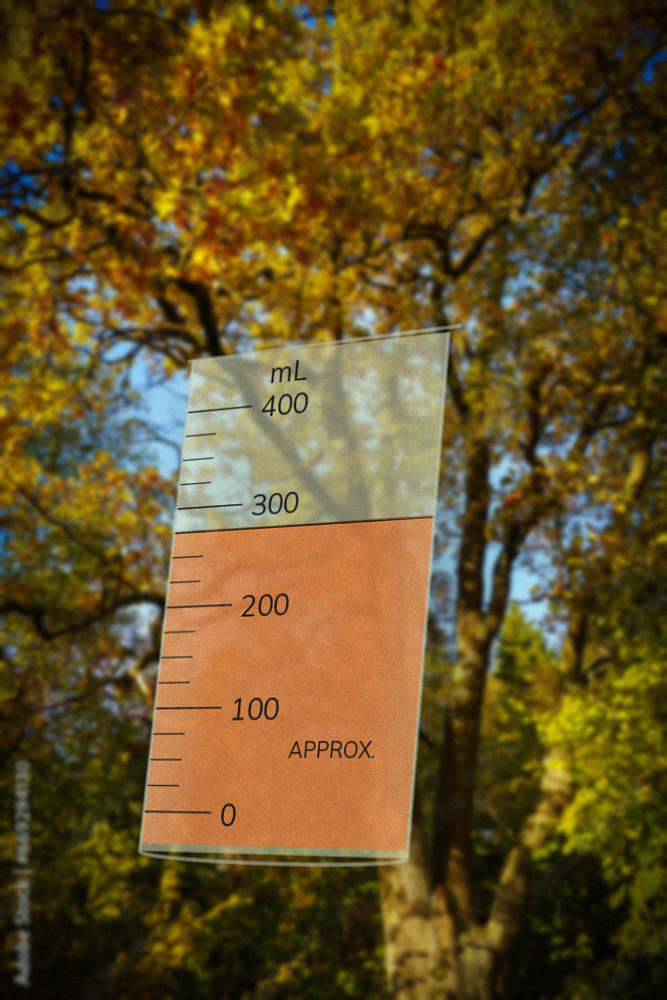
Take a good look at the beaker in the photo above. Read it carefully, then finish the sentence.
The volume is 275 mL
